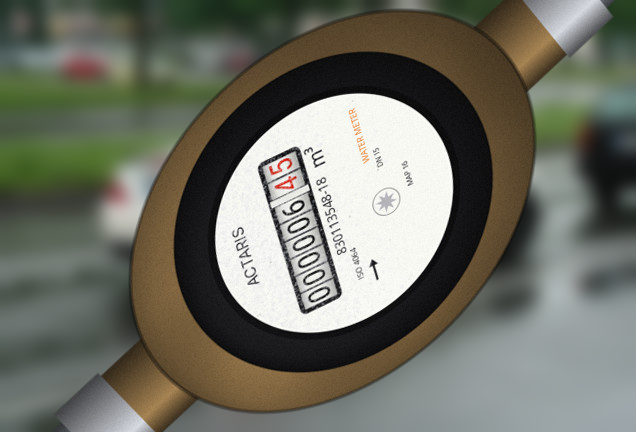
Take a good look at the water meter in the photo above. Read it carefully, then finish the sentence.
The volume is 6.45 m³
